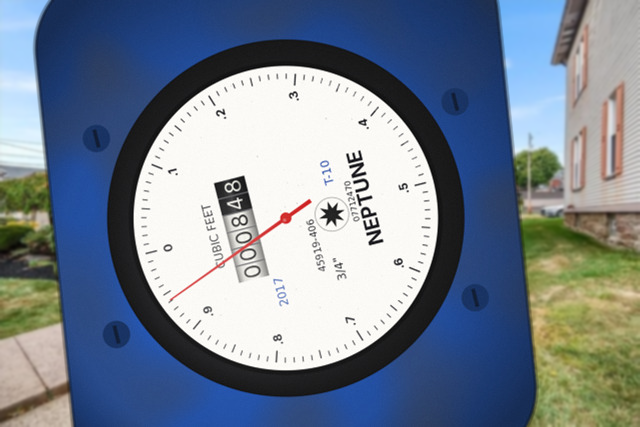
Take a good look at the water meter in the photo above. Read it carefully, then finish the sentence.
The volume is 847.94 ft³
